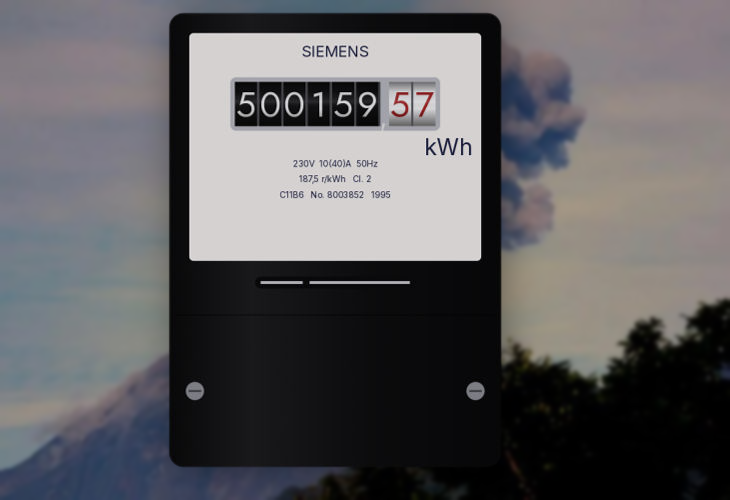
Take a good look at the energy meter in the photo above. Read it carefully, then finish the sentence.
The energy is 500159.57 kWh
